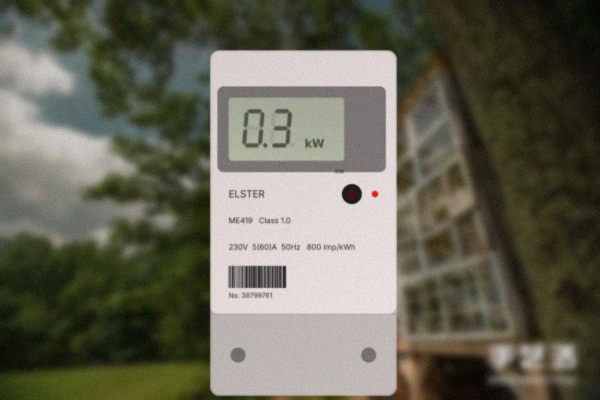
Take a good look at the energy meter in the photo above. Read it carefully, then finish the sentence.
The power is 0.3 kW
